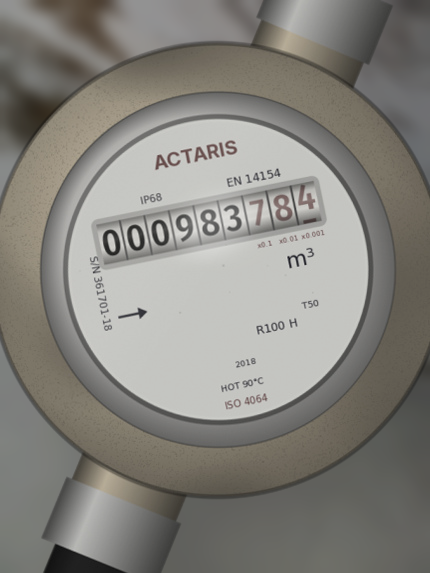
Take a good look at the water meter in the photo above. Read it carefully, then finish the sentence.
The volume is 983.784 m³
